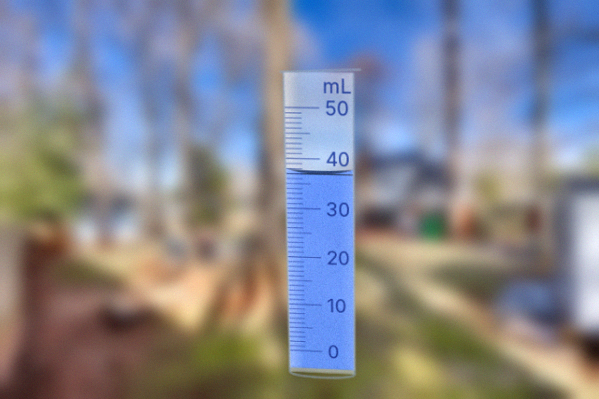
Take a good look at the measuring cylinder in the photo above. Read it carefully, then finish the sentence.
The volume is 37 mL
